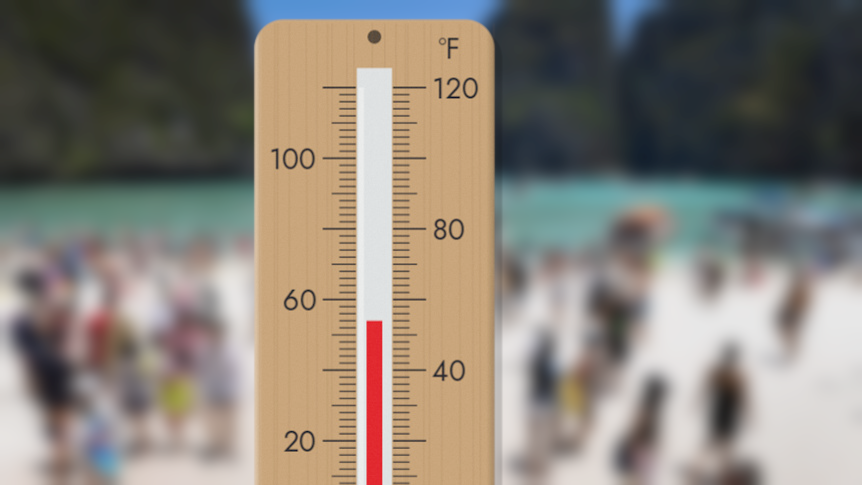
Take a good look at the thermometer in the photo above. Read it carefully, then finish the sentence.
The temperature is 54 °F
